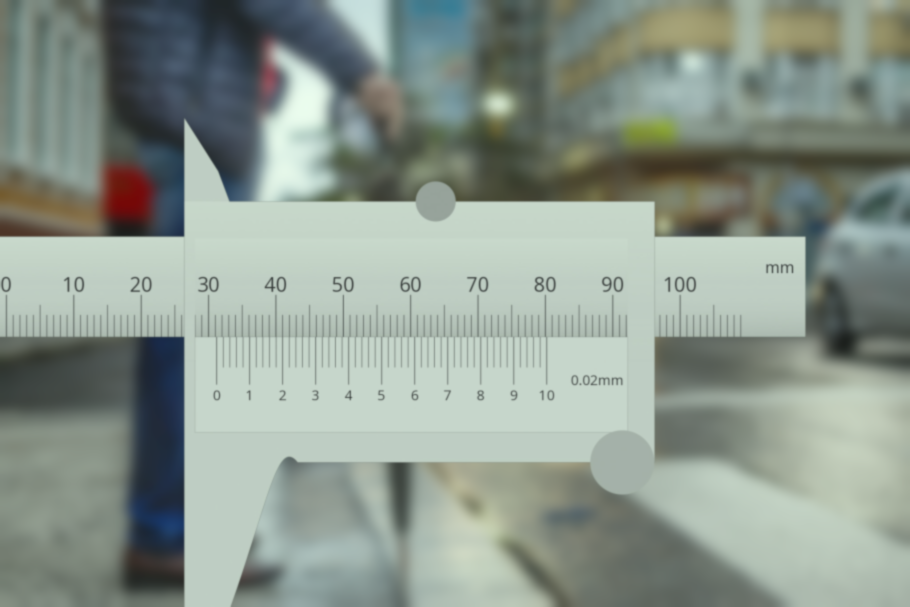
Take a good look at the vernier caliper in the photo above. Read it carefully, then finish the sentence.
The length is 31.2 mm
